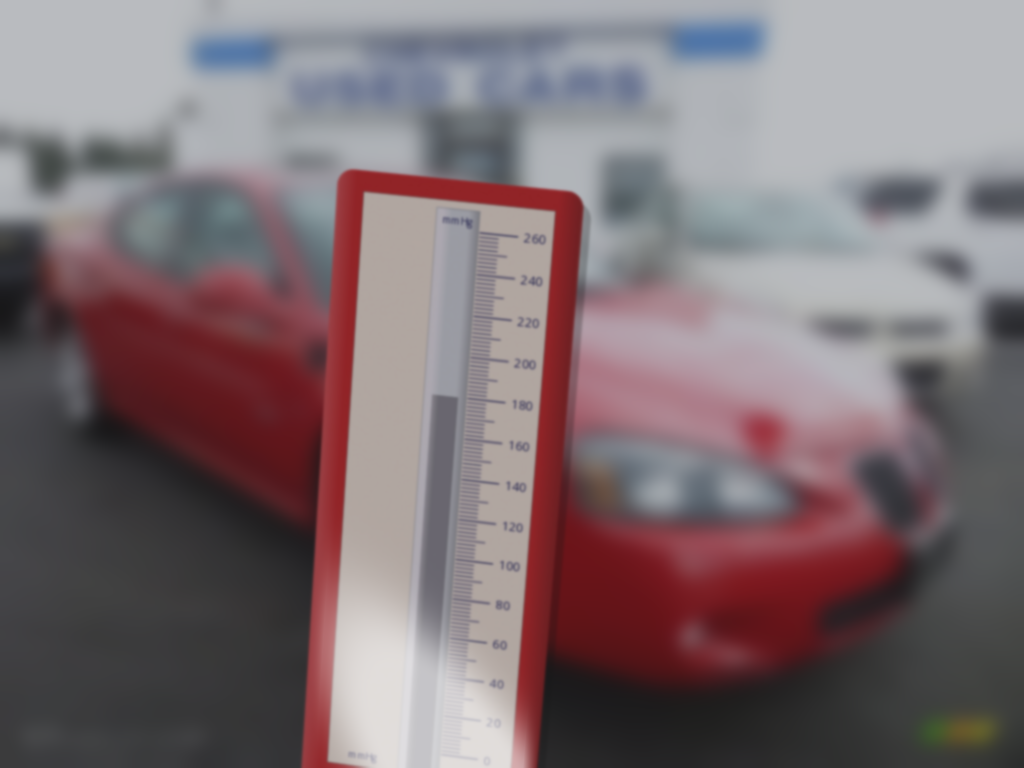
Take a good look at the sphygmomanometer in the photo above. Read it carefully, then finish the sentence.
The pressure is 180 mmHg
